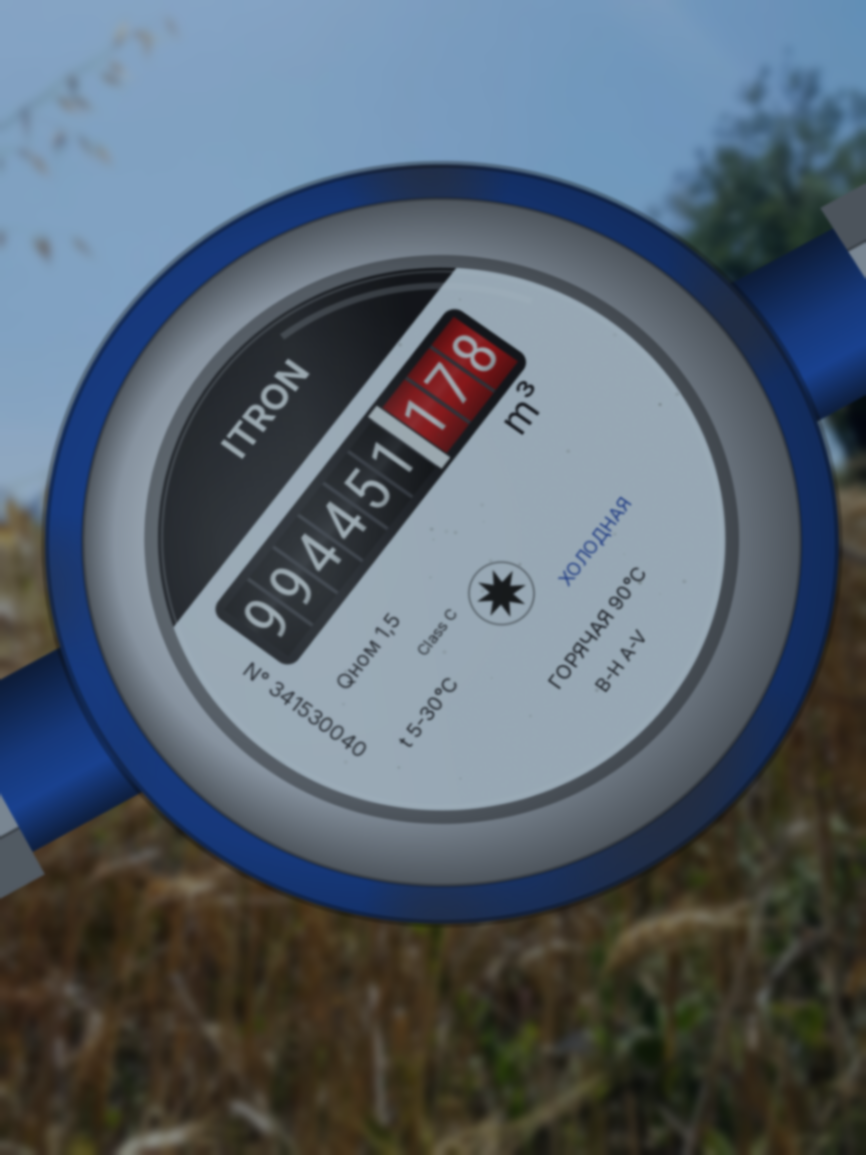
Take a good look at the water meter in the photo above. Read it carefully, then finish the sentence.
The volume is 994451.178 m³
